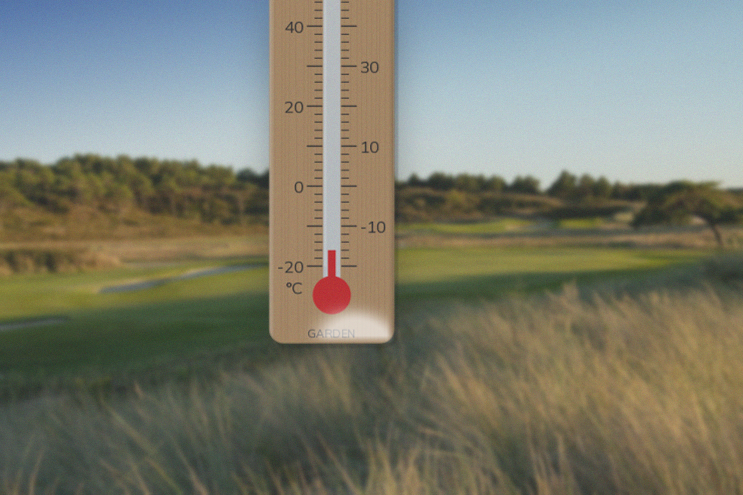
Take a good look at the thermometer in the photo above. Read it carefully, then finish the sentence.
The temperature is -16 °C
